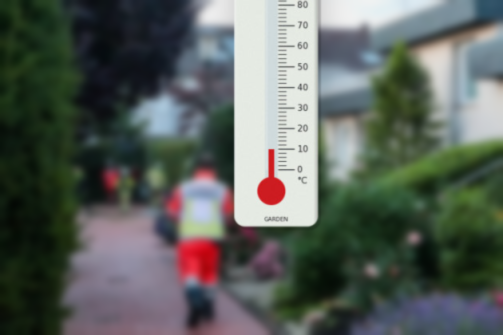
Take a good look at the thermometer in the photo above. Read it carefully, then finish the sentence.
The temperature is 10 °C
